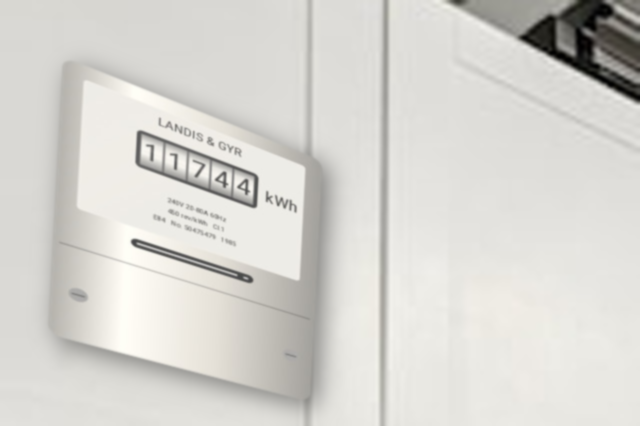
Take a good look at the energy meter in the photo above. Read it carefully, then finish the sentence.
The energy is 11744 kWh
